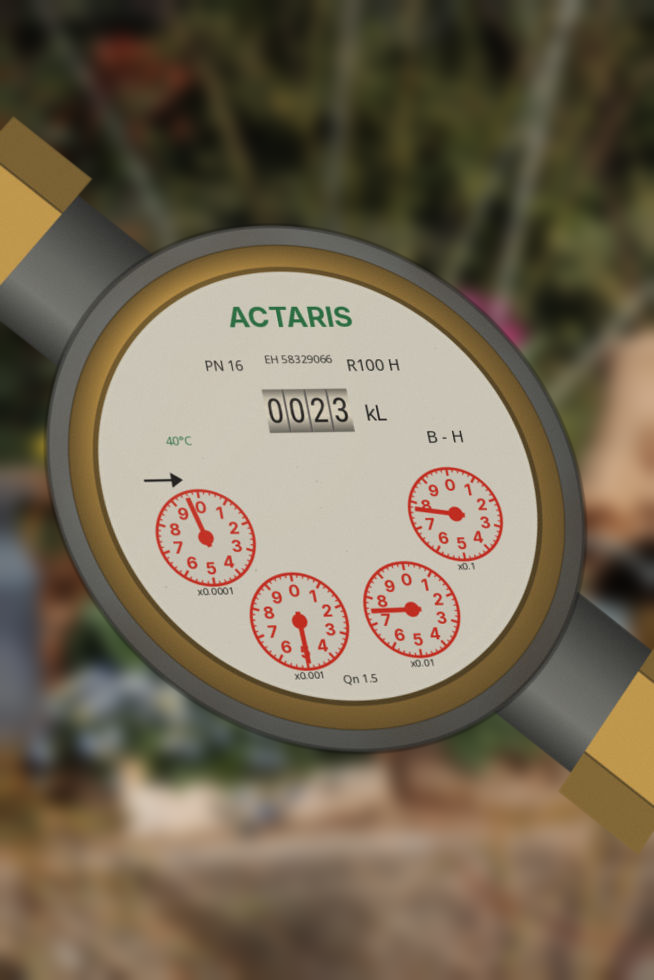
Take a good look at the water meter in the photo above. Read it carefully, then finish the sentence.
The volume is 23.7749 kL
